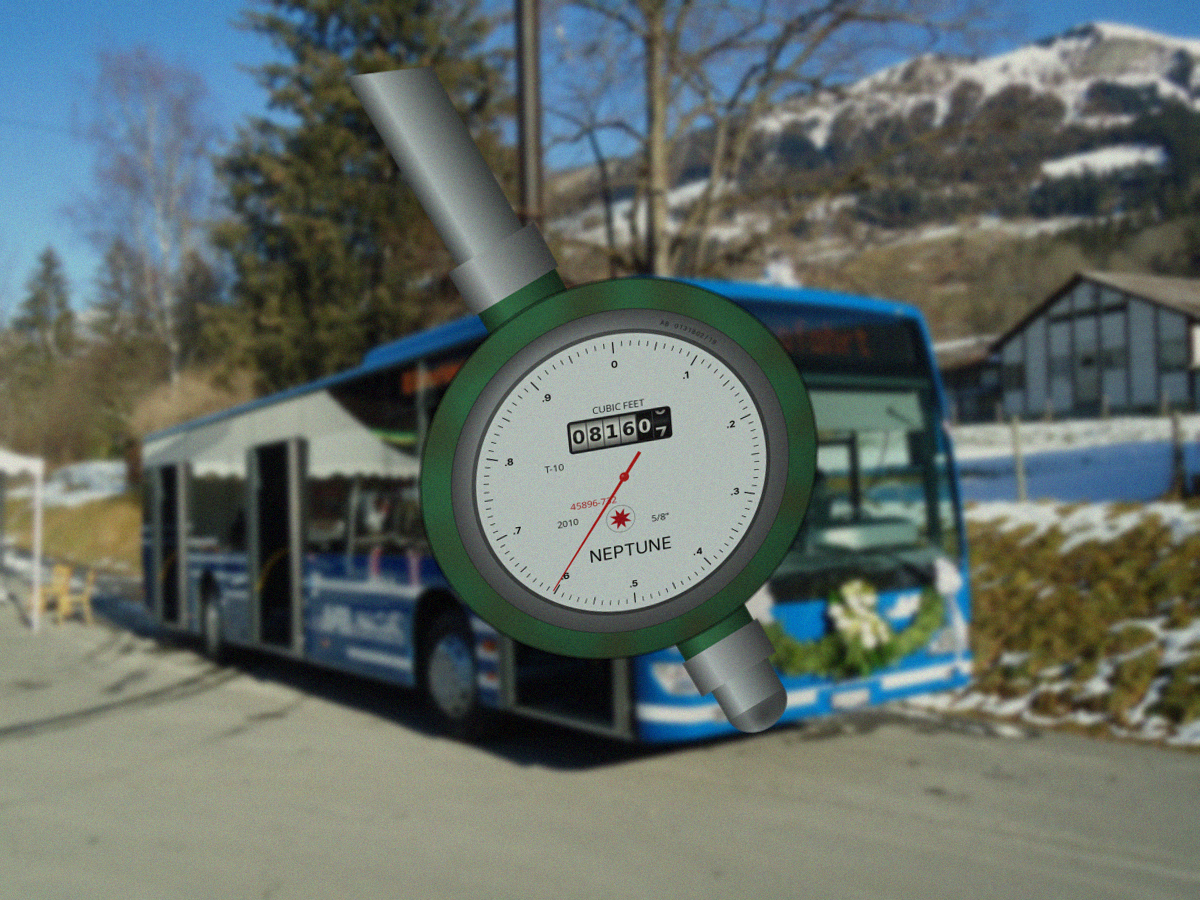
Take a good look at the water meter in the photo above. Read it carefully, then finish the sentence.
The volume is 81606.60 ft³
